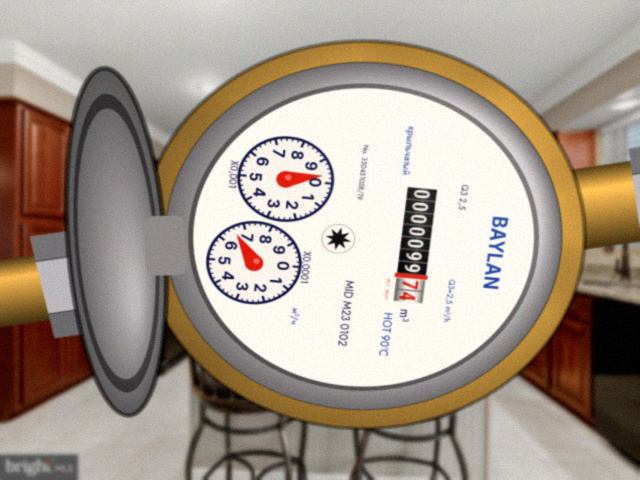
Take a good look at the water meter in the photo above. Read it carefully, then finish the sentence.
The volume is 99.7396 m³
